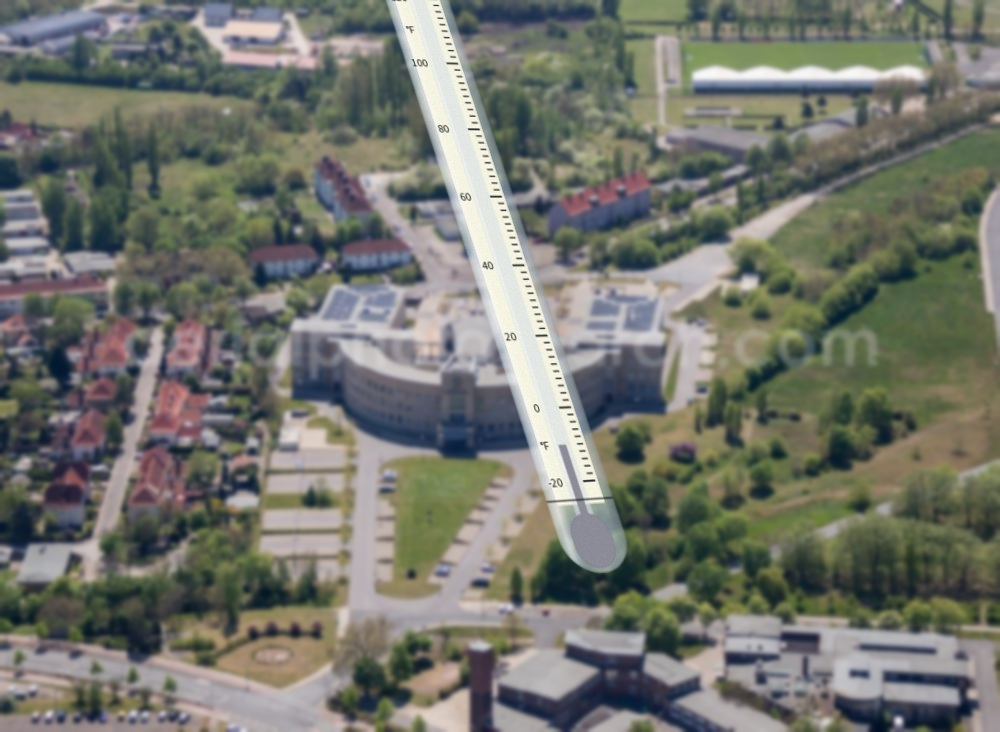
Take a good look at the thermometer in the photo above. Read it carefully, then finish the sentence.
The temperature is -10 °F
